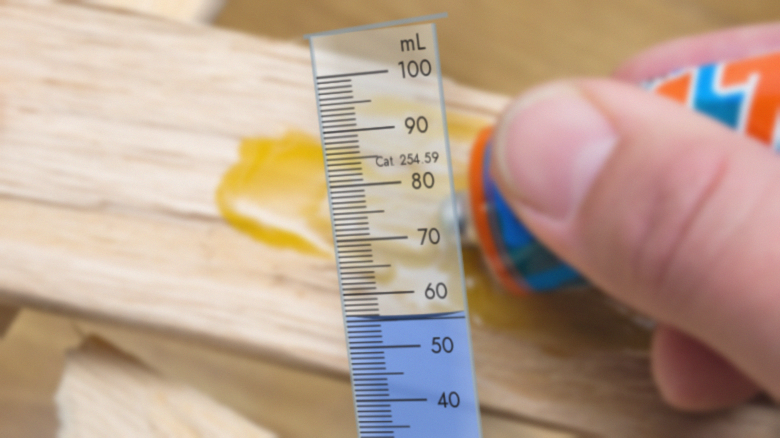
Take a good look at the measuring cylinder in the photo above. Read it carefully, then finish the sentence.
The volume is 55 mL
